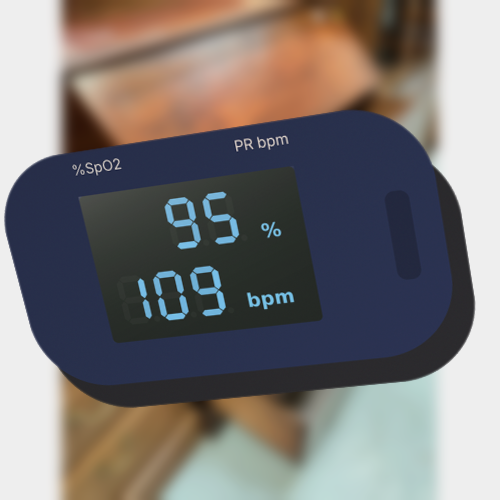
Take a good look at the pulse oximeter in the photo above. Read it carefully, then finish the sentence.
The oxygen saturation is 95 %
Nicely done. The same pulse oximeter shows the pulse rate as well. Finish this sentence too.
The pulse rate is 109 bpm
